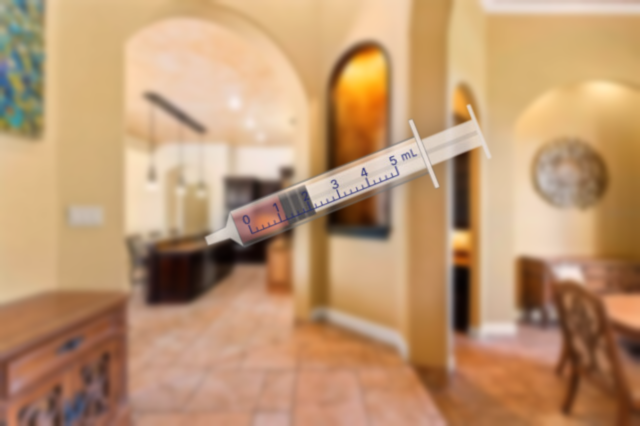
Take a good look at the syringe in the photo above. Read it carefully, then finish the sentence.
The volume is 1.2 mL
